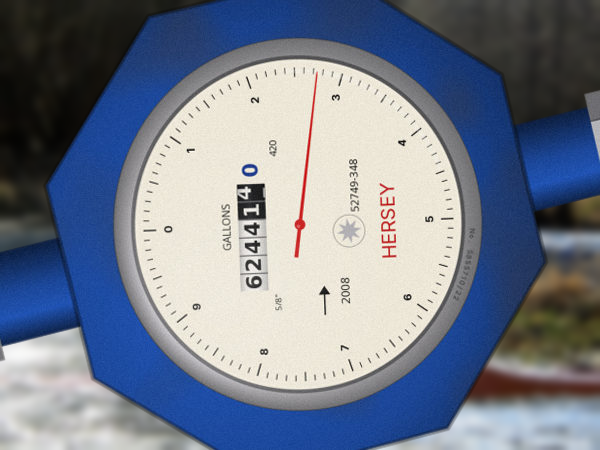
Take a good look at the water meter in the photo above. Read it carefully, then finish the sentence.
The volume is 6244142.7 gal
